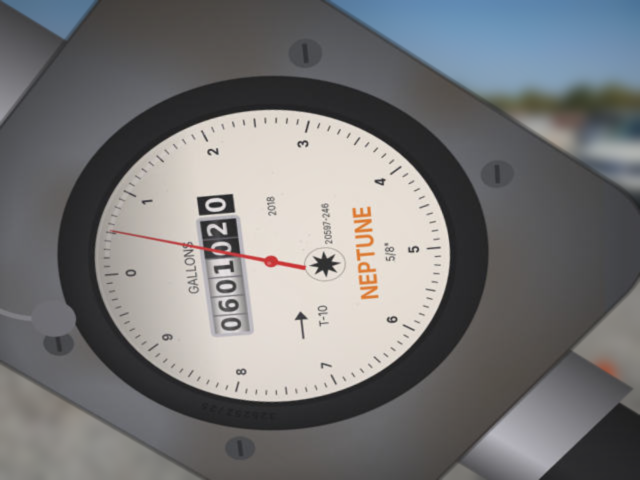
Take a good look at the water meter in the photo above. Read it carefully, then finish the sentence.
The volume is 601020.5 gal
